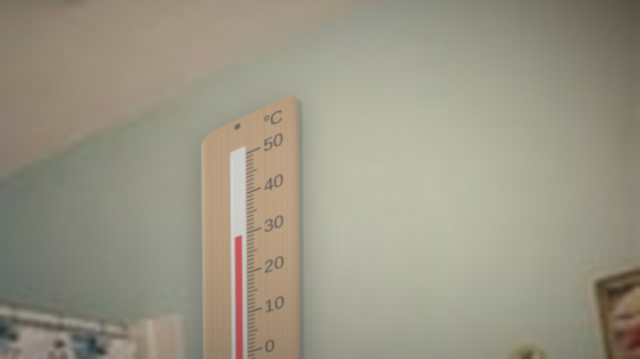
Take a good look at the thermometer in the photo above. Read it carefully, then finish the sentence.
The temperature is 30 °C
